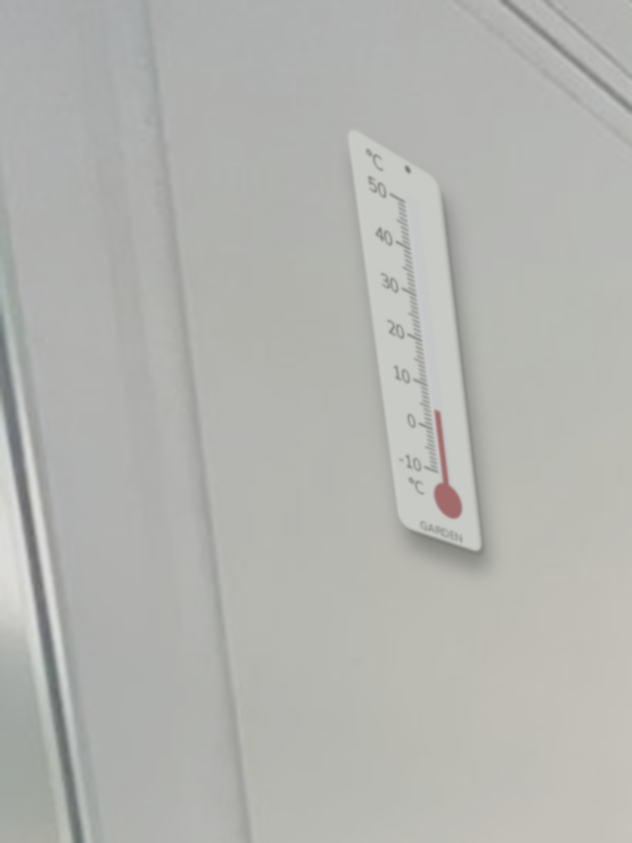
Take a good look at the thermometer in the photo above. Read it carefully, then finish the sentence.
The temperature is 5 °C
